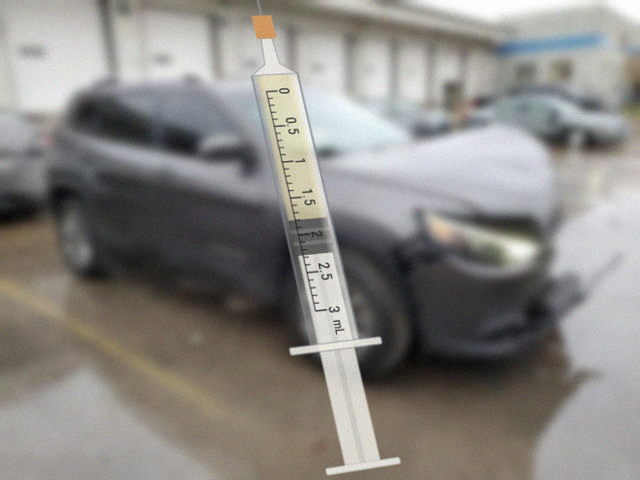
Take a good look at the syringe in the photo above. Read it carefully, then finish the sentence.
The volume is 1.8 mL
